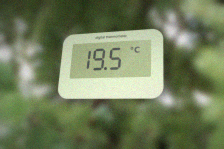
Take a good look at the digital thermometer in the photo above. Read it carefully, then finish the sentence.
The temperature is 19.5 °C
